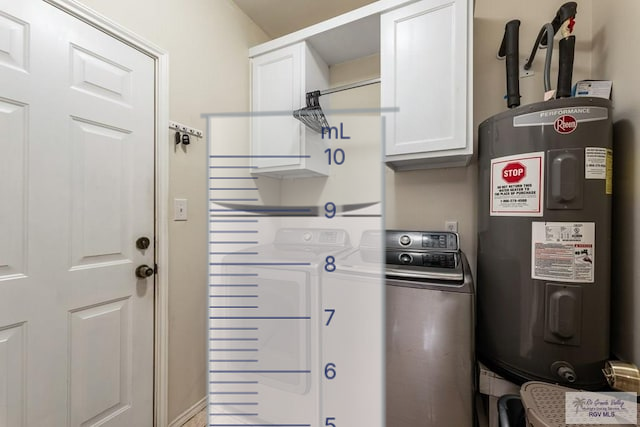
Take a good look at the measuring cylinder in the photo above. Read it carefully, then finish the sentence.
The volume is 8.9 mL
